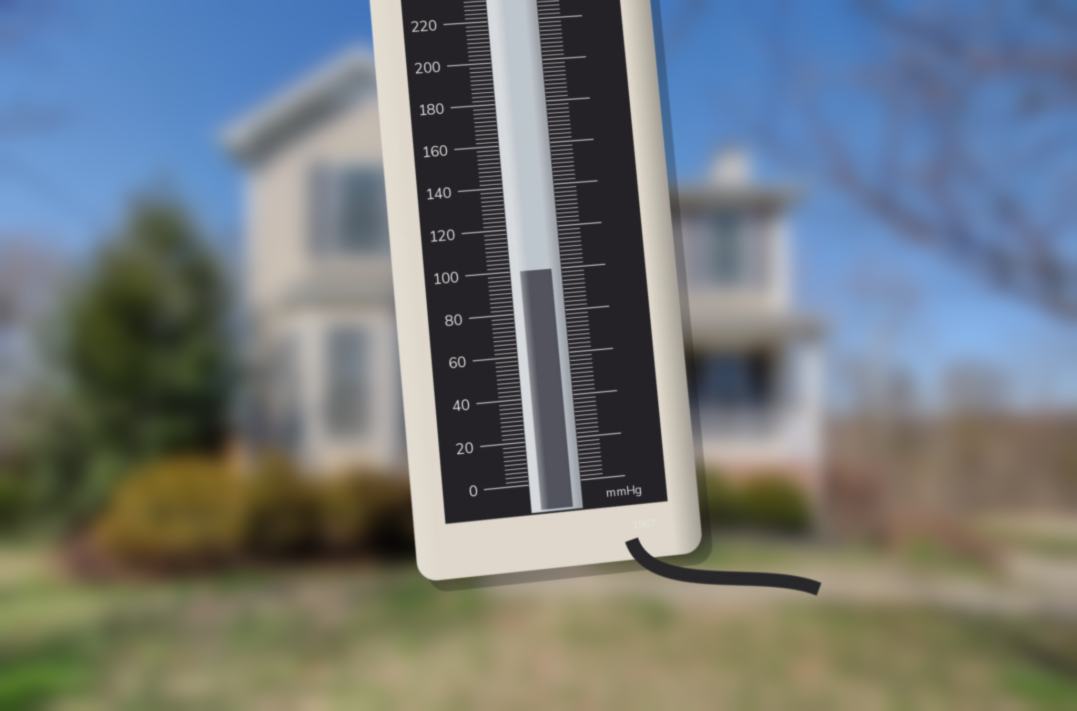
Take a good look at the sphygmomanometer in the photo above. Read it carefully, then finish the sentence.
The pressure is 100 mmHg
